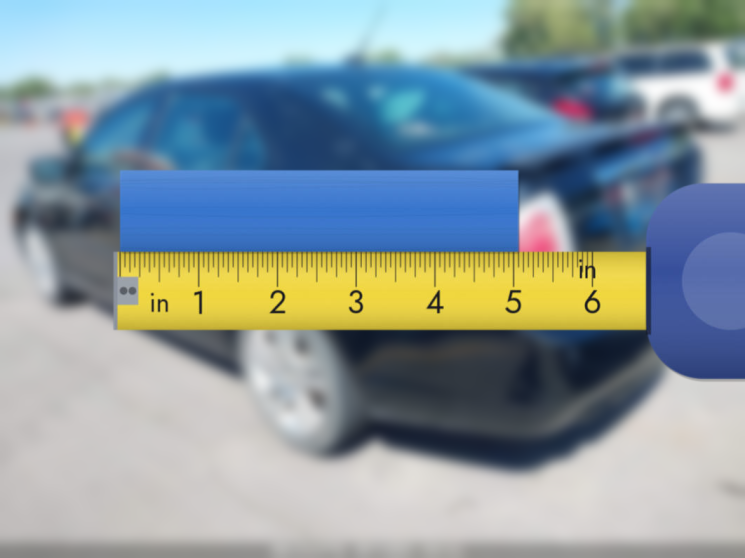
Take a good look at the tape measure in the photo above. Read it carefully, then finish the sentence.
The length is 5.0625 in
